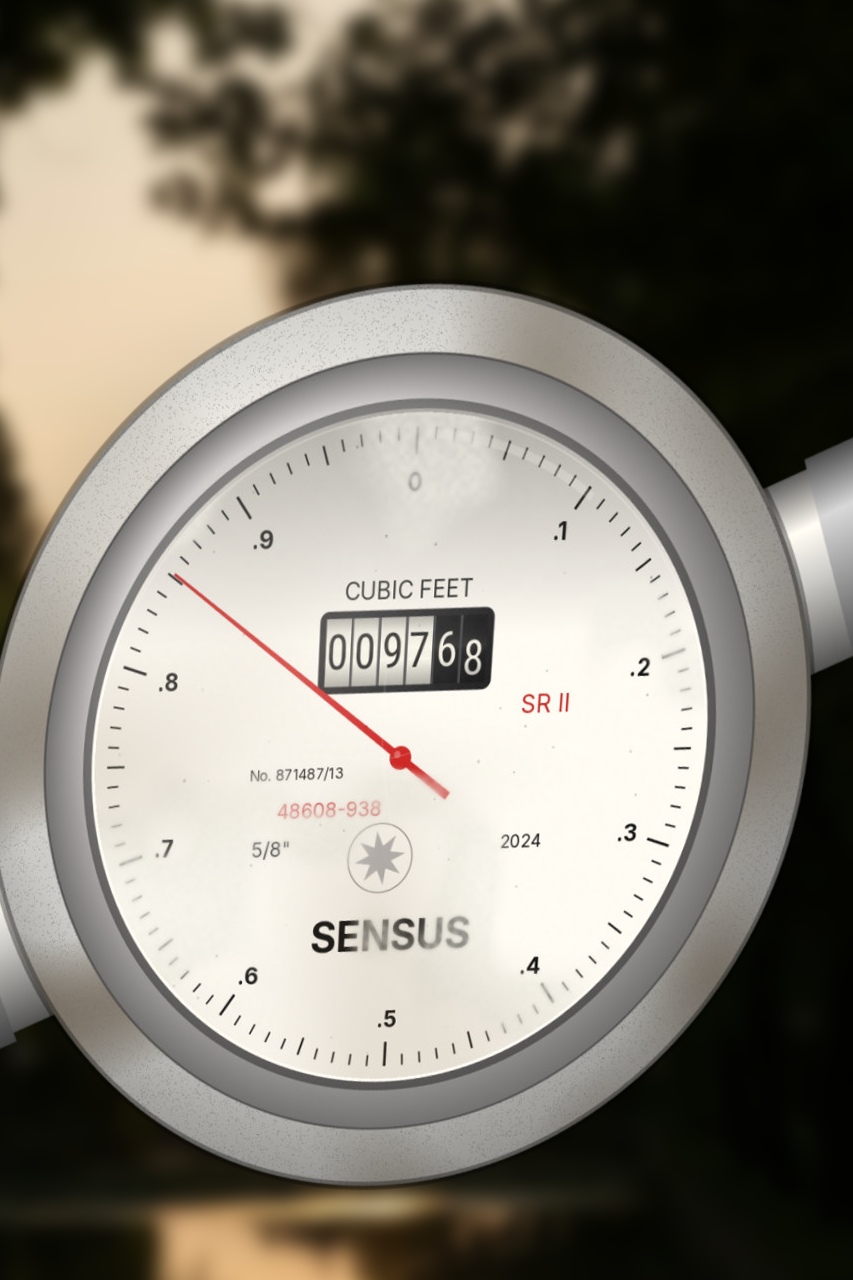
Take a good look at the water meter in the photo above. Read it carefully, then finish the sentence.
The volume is 9767.85 ft³
